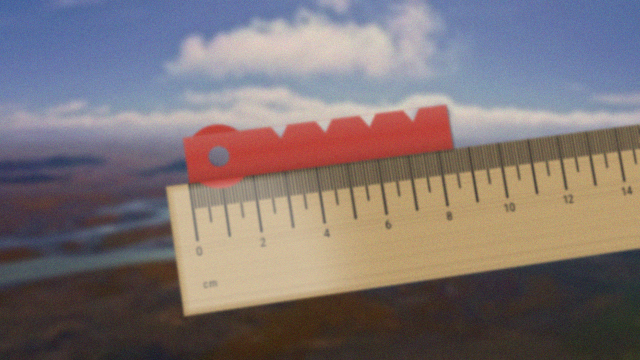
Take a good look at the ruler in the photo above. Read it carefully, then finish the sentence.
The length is 8.5 cm
